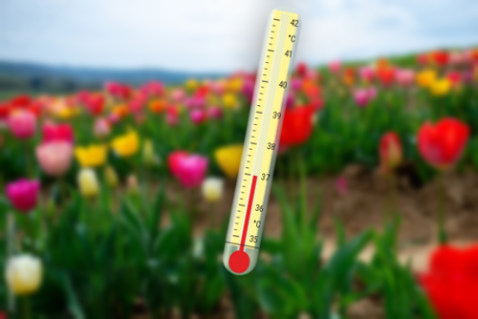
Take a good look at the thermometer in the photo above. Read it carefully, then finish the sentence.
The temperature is 37 °C
